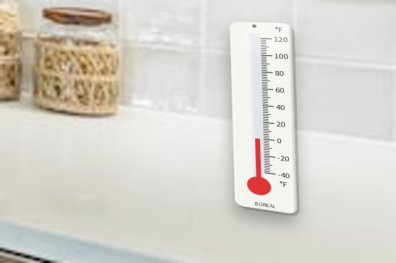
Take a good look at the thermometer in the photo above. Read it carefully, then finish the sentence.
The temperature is 0 °F
